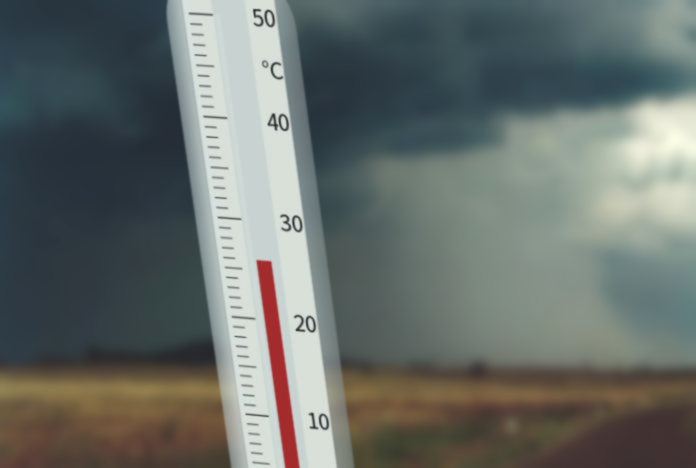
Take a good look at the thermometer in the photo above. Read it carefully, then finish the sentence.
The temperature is 26 °C
